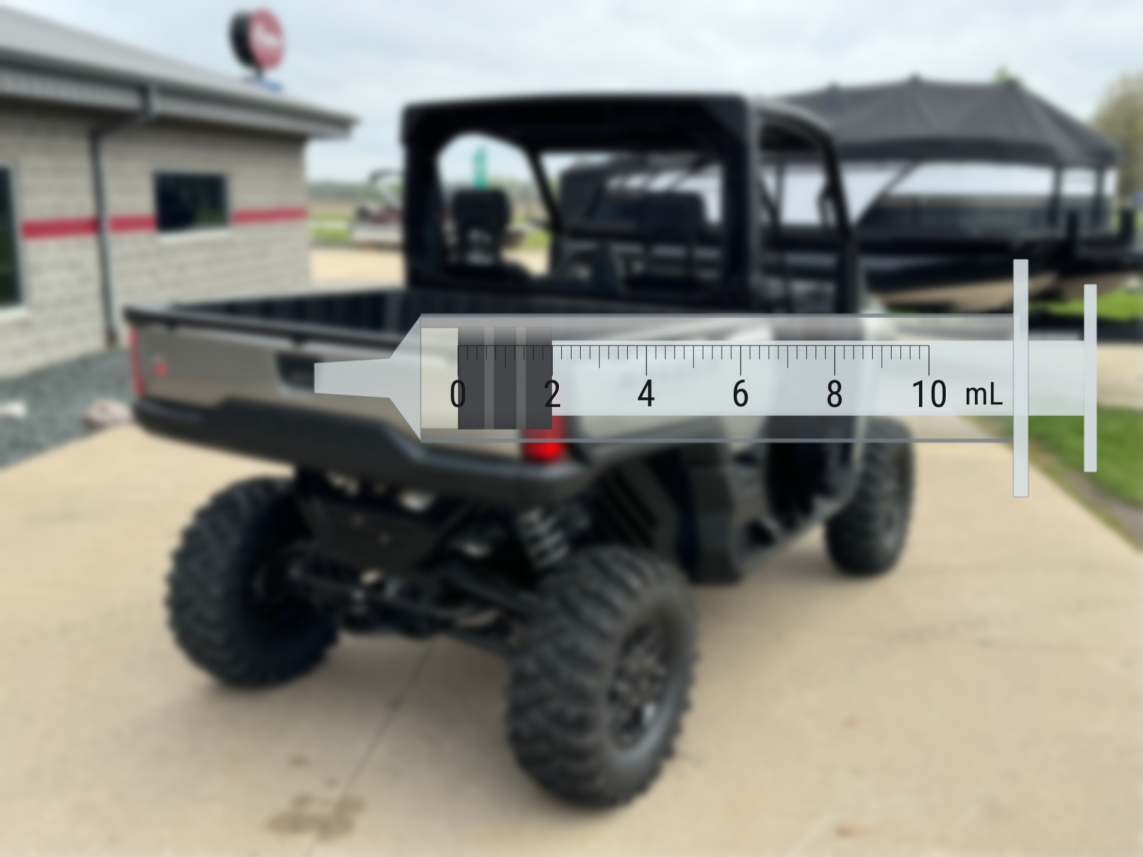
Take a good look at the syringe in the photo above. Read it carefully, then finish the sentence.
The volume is 0 mL
